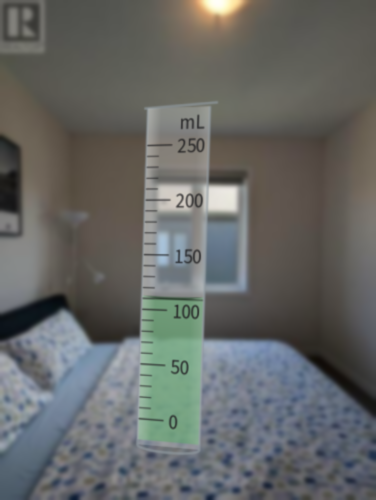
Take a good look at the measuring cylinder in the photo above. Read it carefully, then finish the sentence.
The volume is 110 mL
